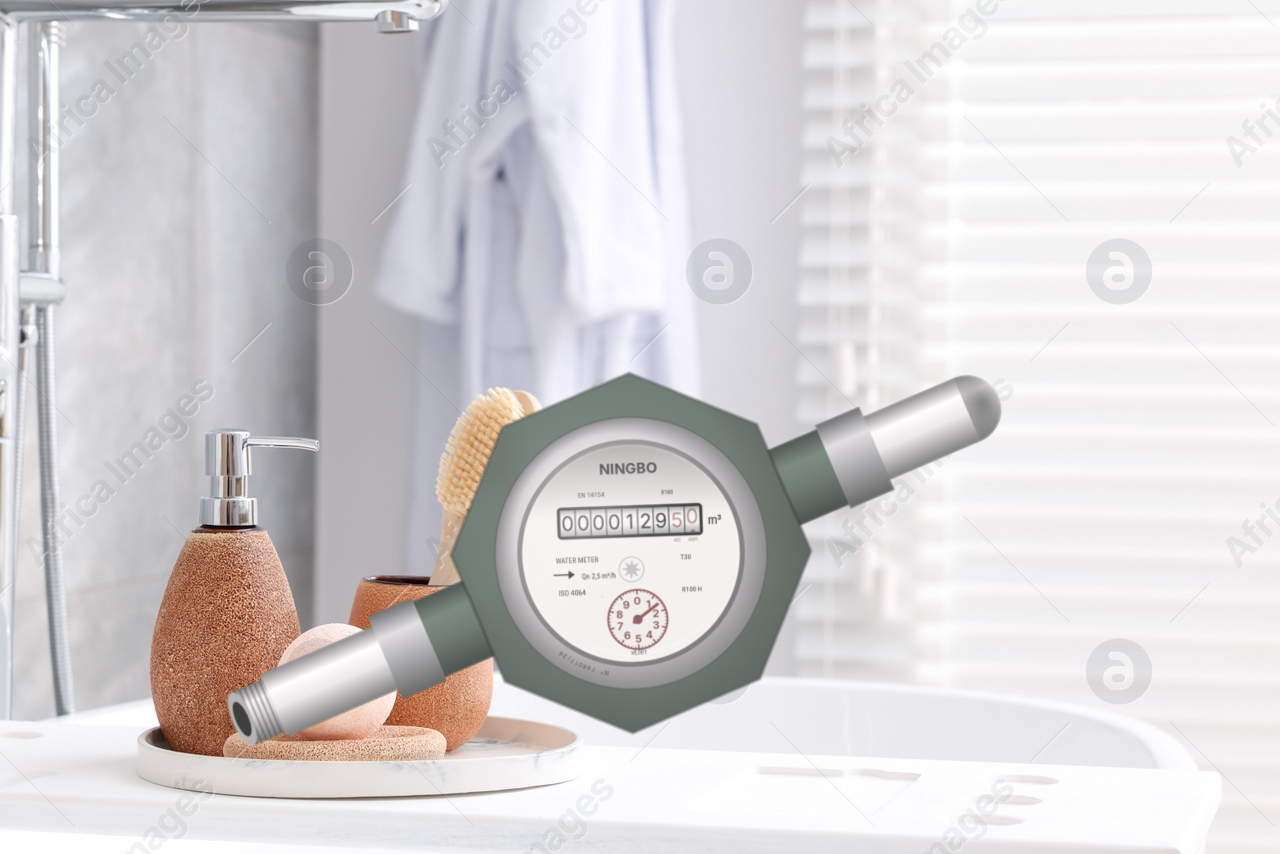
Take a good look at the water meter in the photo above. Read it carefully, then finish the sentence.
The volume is 129.501 m³
